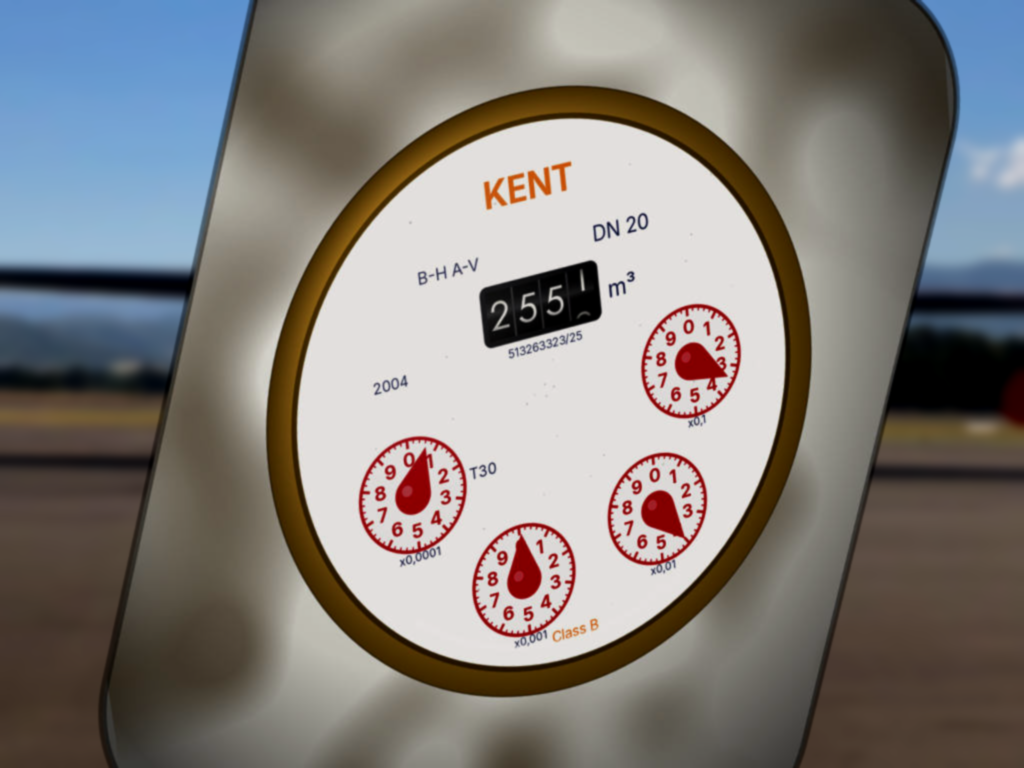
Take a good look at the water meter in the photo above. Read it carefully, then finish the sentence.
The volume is 2551.3400 m³
